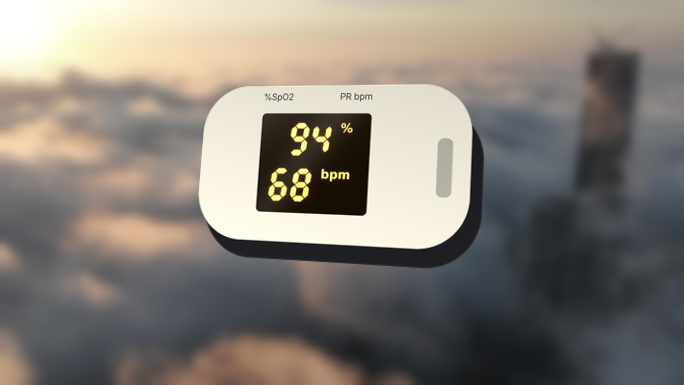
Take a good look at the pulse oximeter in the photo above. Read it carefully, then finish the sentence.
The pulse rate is 68 bpm
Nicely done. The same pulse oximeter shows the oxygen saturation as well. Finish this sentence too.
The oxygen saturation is 94 %
